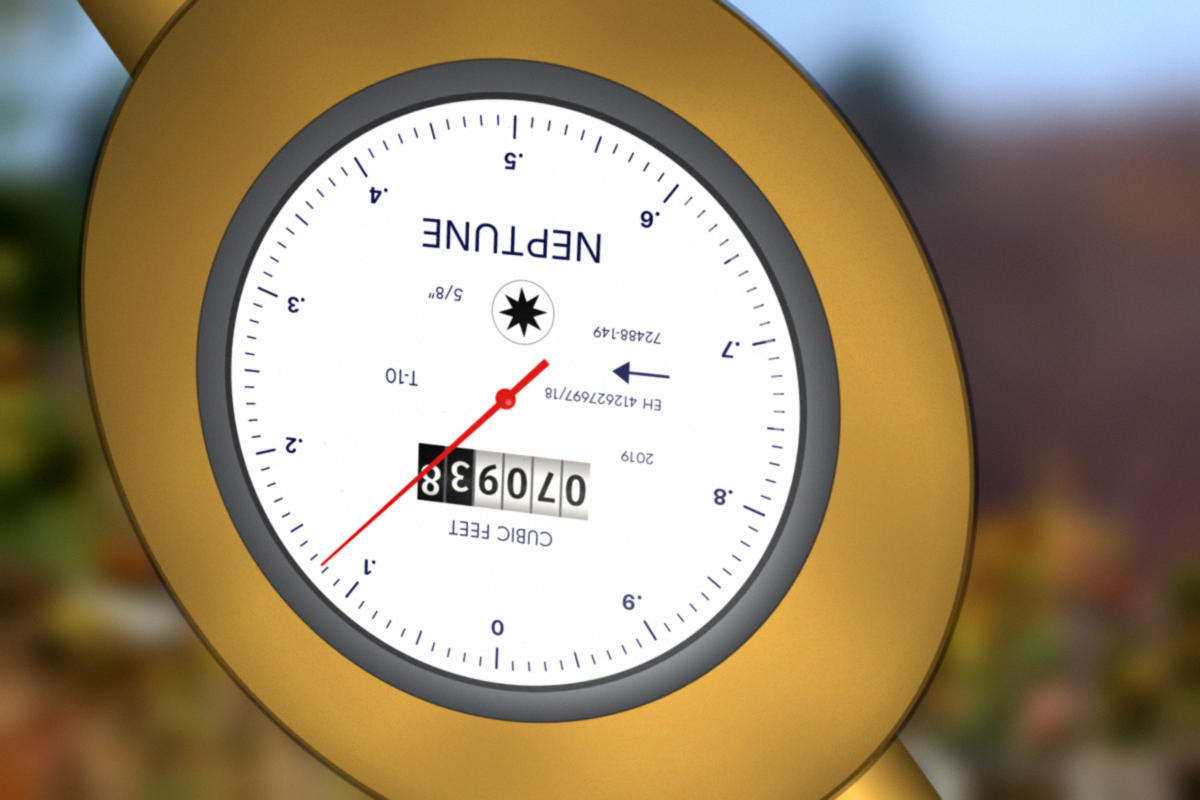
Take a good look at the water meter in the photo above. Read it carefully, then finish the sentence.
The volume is 70938.12 ft³
